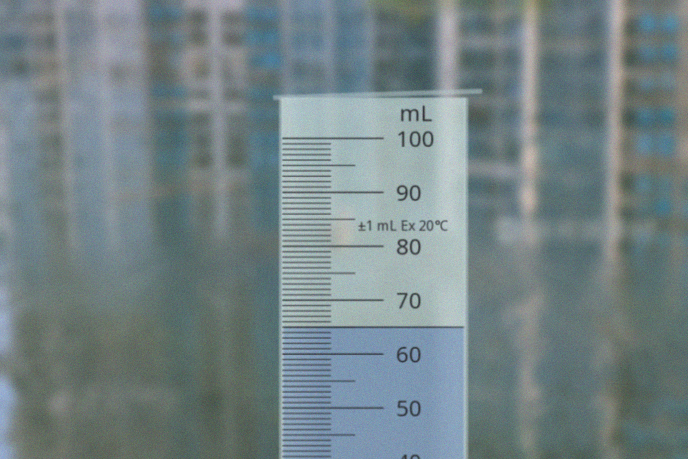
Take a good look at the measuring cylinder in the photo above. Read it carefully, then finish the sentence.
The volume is 65 mL
